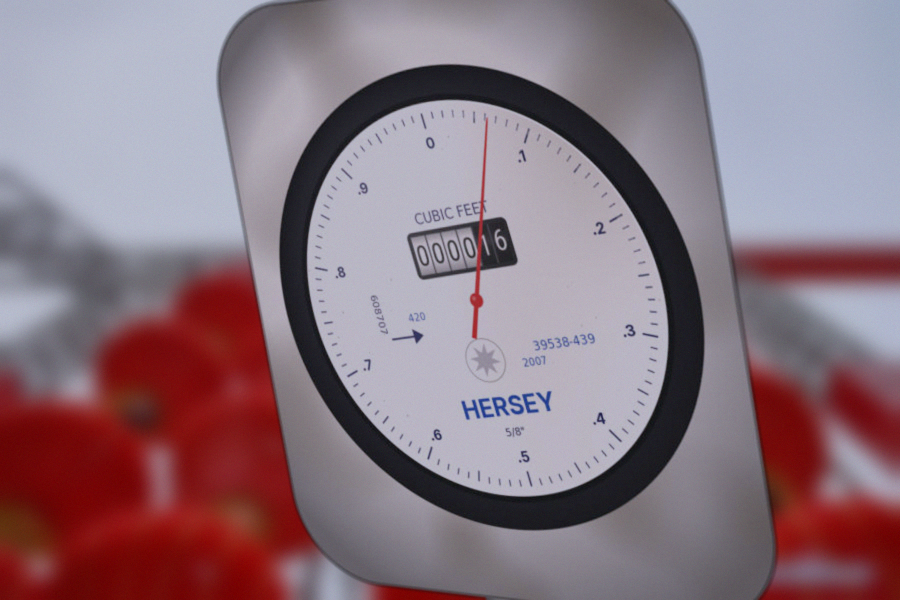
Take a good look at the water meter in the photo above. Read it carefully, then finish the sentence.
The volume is 16.06 ft³
